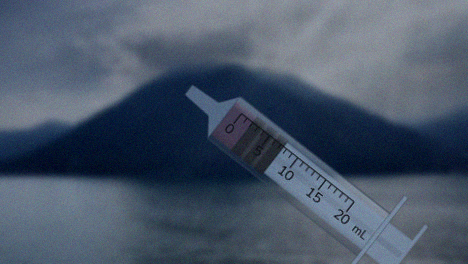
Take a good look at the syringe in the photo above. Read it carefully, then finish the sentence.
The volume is 2 mL
